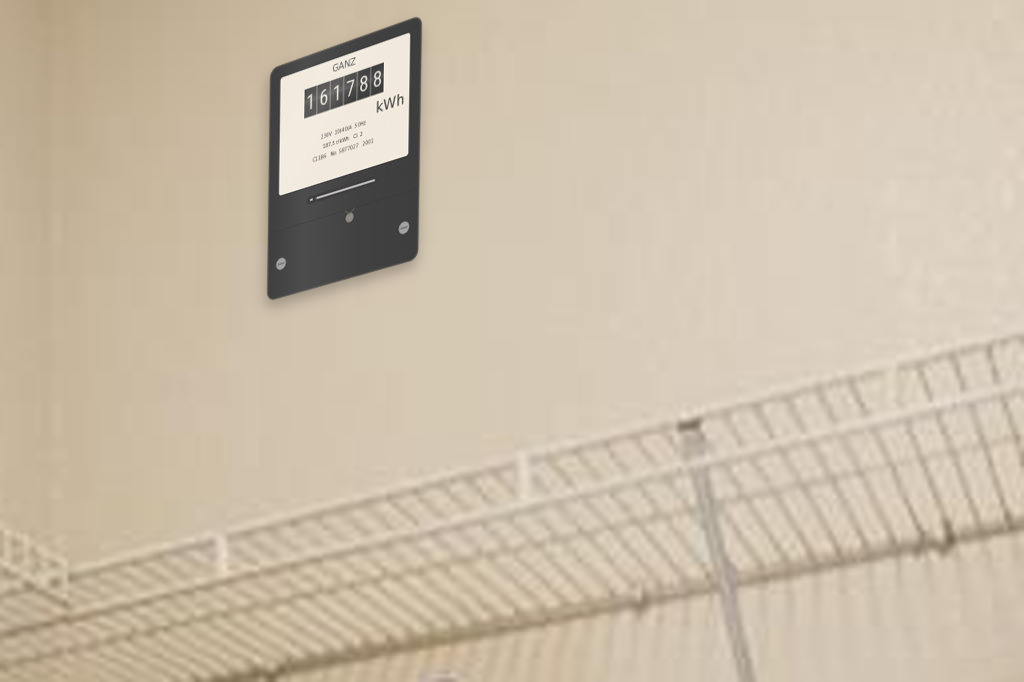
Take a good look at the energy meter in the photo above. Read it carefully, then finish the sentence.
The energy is 161788 kWh
